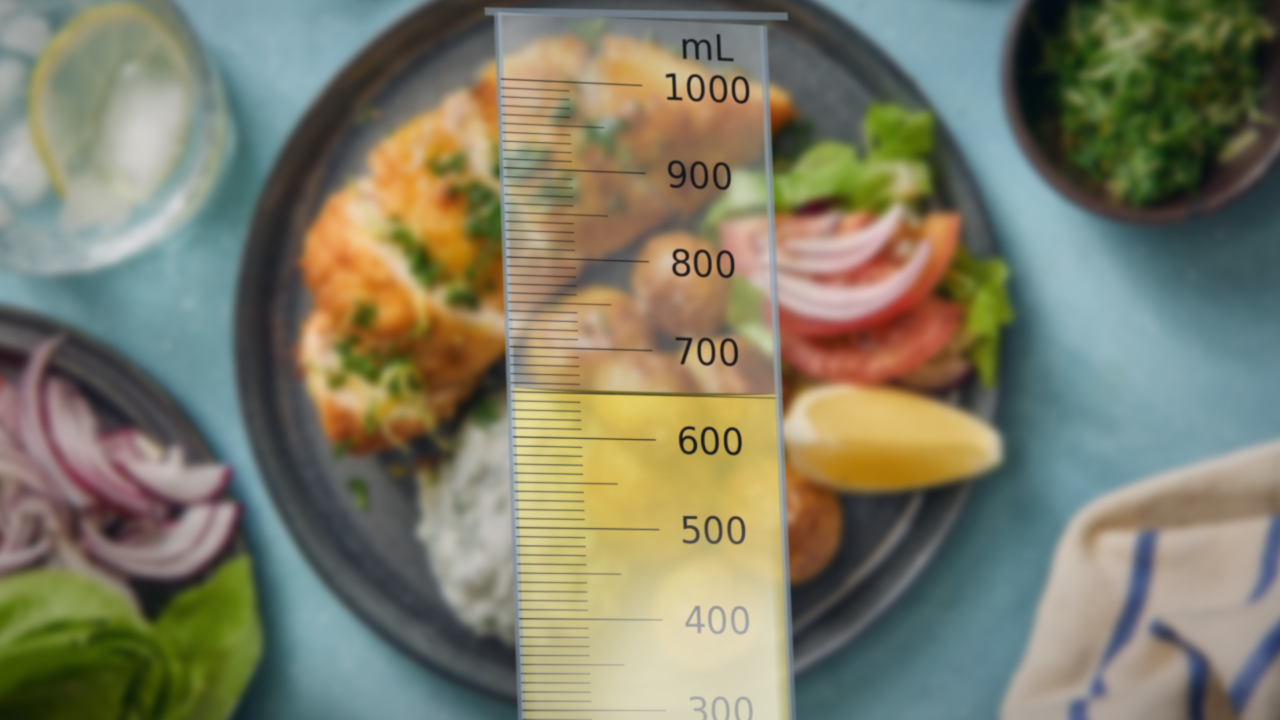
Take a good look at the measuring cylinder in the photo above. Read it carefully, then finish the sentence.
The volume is 650 mL
